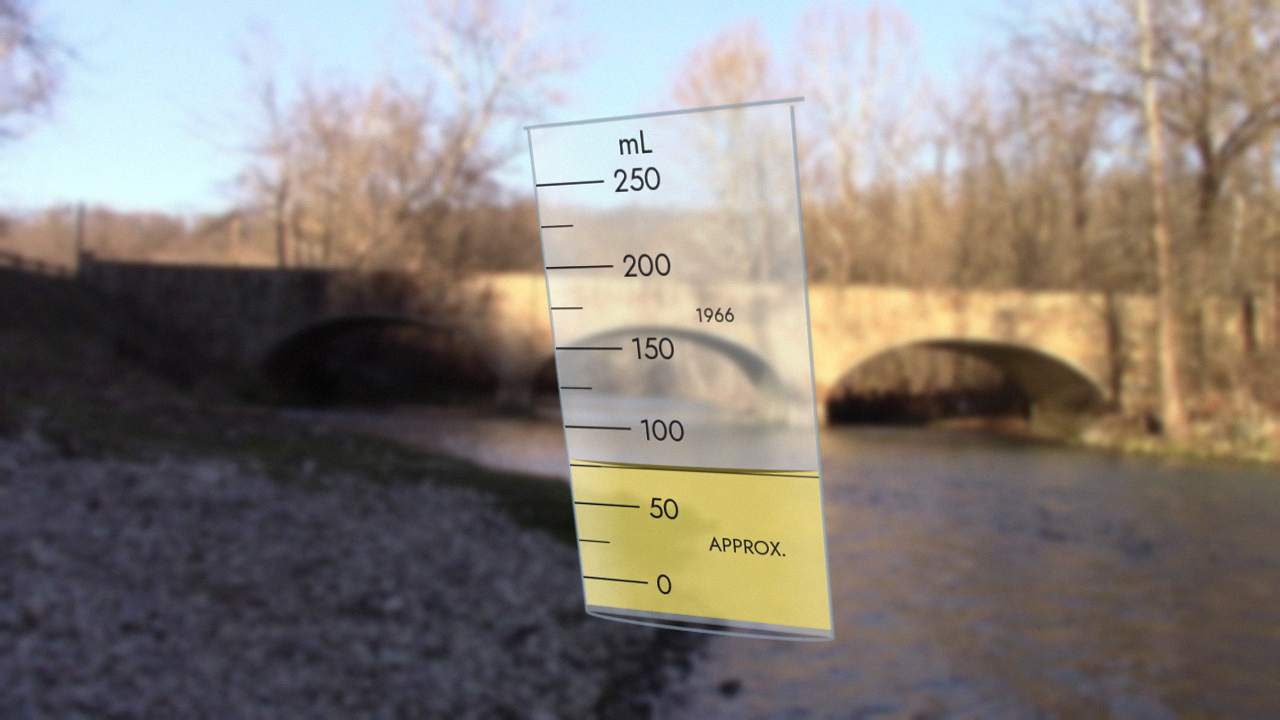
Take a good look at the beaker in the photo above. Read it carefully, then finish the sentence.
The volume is 75 mL
